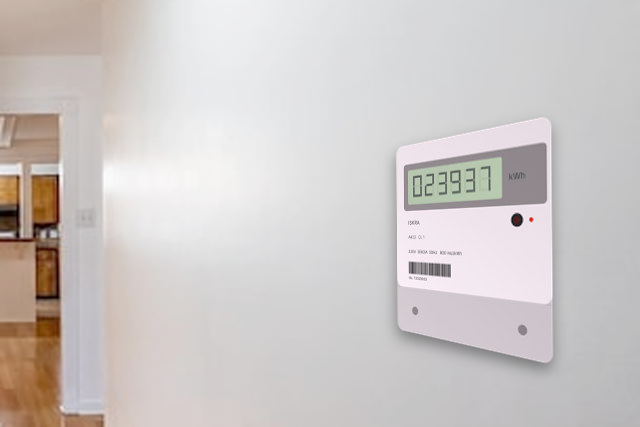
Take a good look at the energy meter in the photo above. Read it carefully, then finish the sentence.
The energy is 23937 kWh
